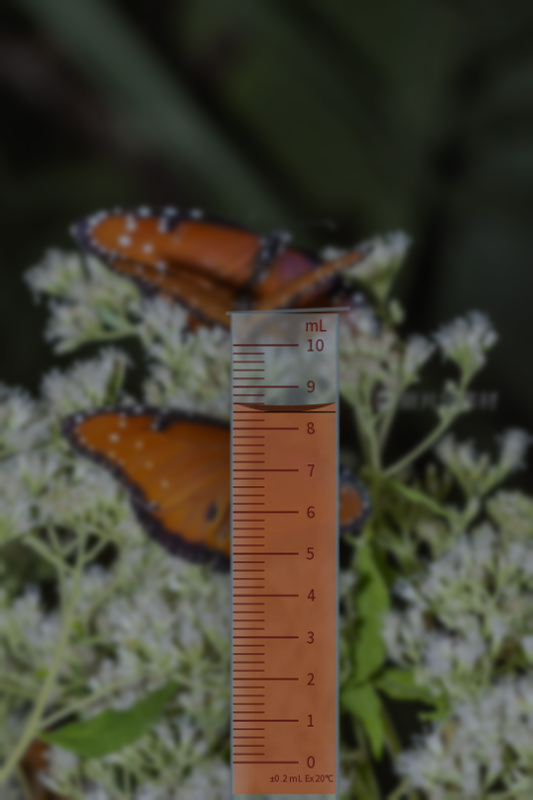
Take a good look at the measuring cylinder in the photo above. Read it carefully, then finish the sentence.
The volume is 8.4 mL
